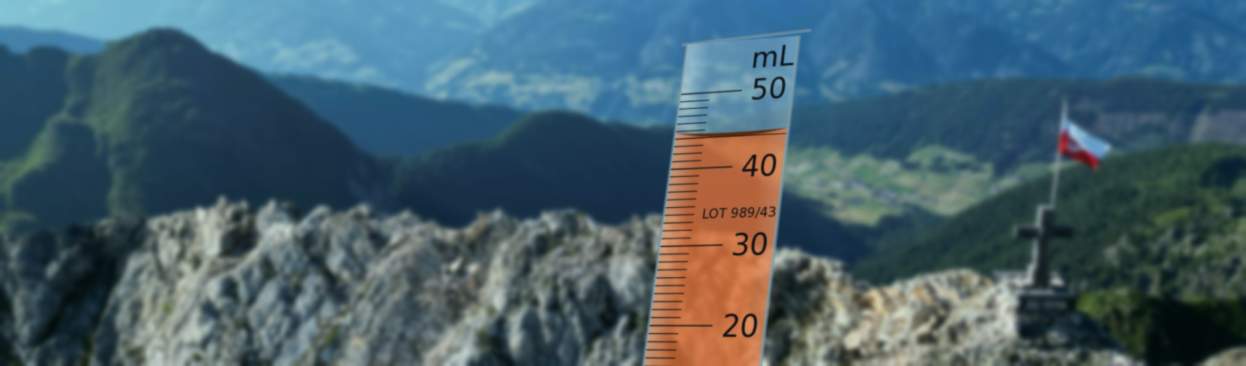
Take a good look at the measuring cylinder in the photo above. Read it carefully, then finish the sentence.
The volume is 44 mL
